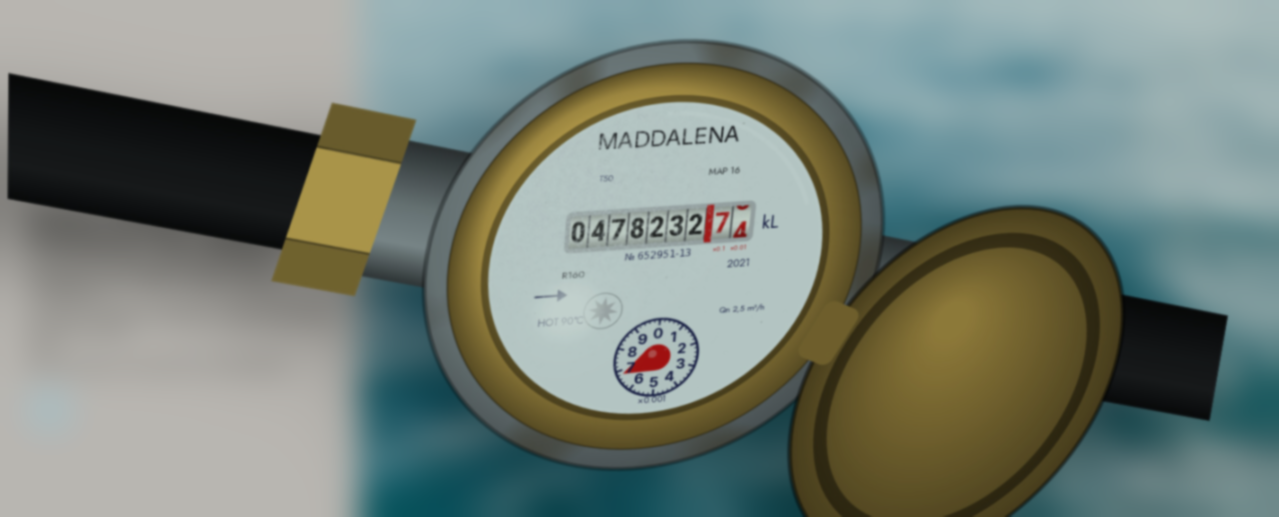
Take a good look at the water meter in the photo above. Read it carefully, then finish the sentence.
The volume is 478232.736 kL
